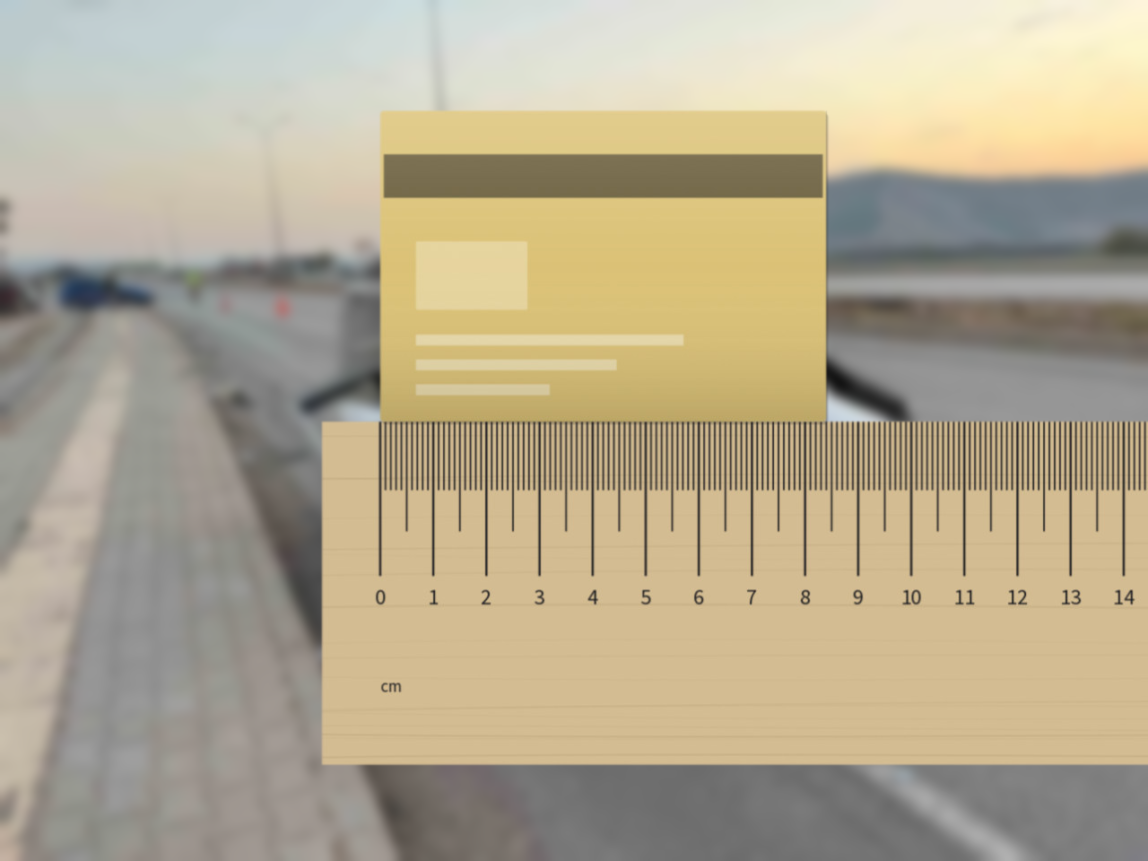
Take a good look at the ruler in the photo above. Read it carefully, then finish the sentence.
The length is 8.4 cm
